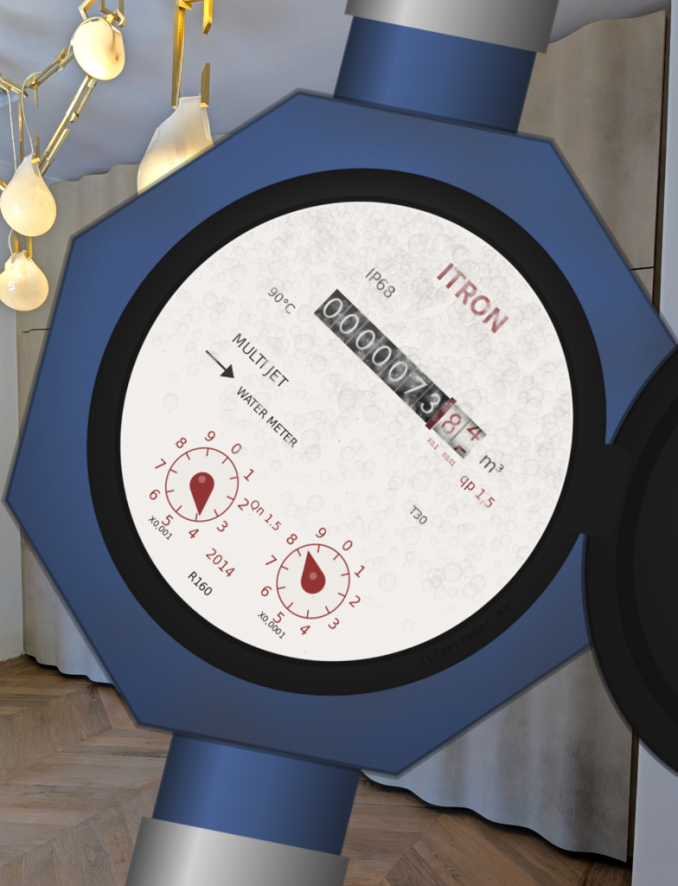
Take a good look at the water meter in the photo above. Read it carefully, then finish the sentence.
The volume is 73.8438 m³
